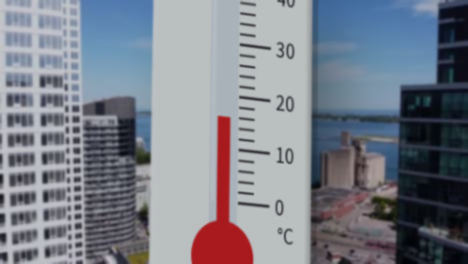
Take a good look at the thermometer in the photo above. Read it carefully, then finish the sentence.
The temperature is 16 °C
